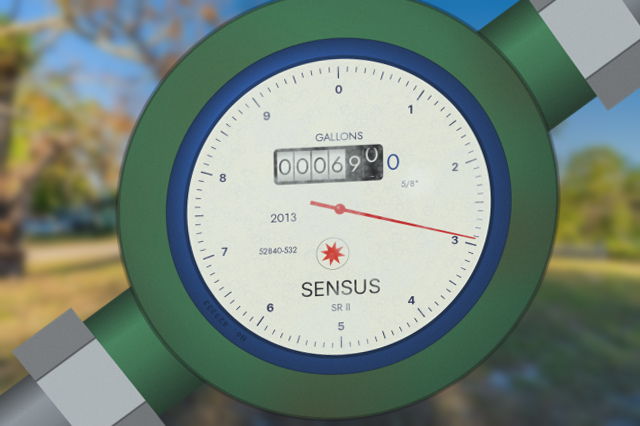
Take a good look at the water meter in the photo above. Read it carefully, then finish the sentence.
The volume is 6902.9 gal
